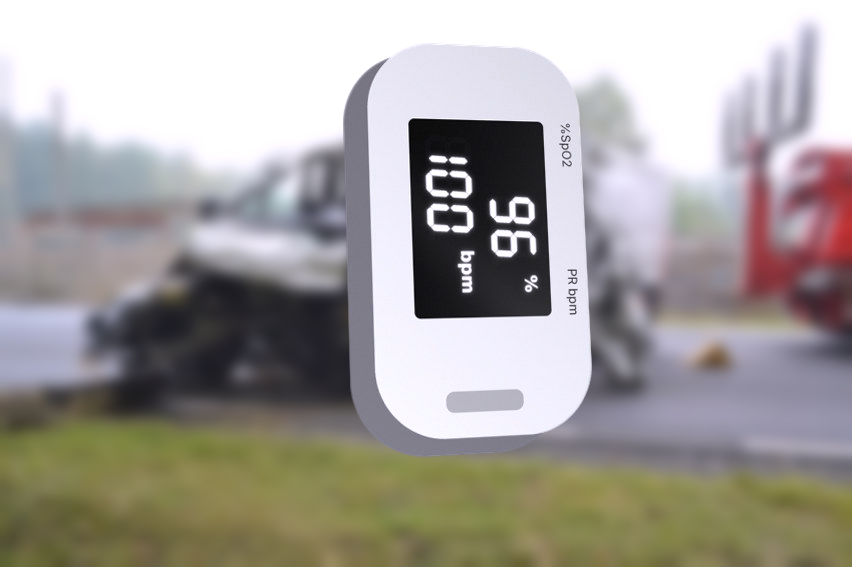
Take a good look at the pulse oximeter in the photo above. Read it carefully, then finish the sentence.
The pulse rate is 100 bpm
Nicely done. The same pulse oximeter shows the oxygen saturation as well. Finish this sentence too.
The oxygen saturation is 96 %
